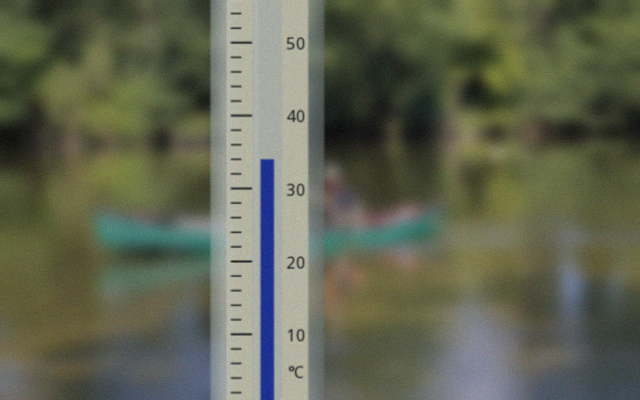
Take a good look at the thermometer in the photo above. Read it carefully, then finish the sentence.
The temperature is 34 °C
